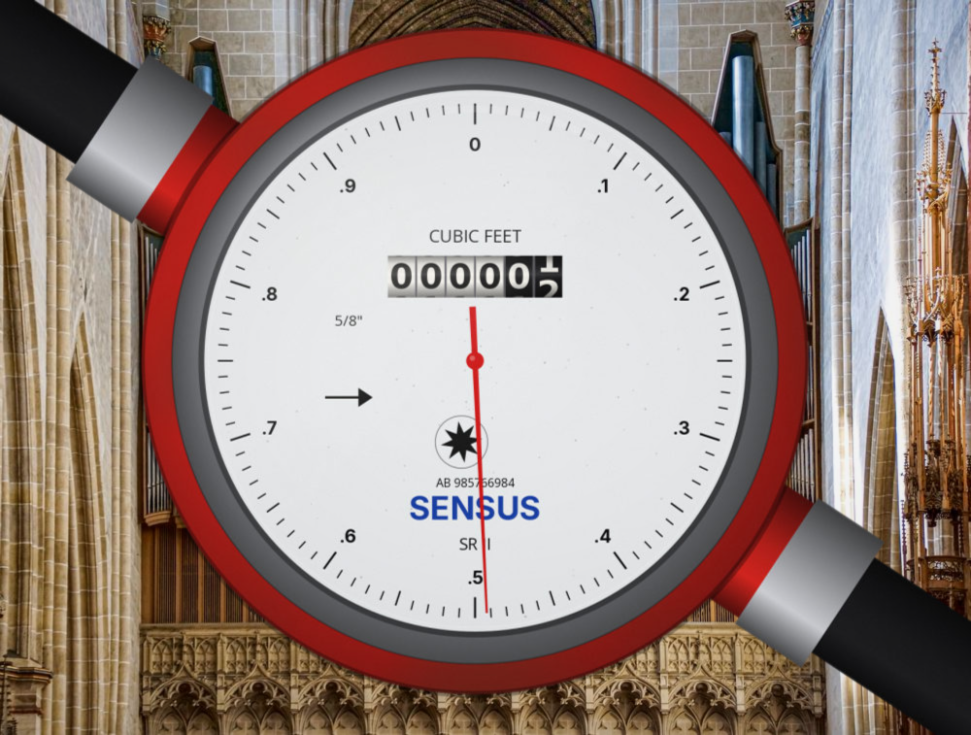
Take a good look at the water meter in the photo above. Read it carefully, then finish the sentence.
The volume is 1.49 ft³
